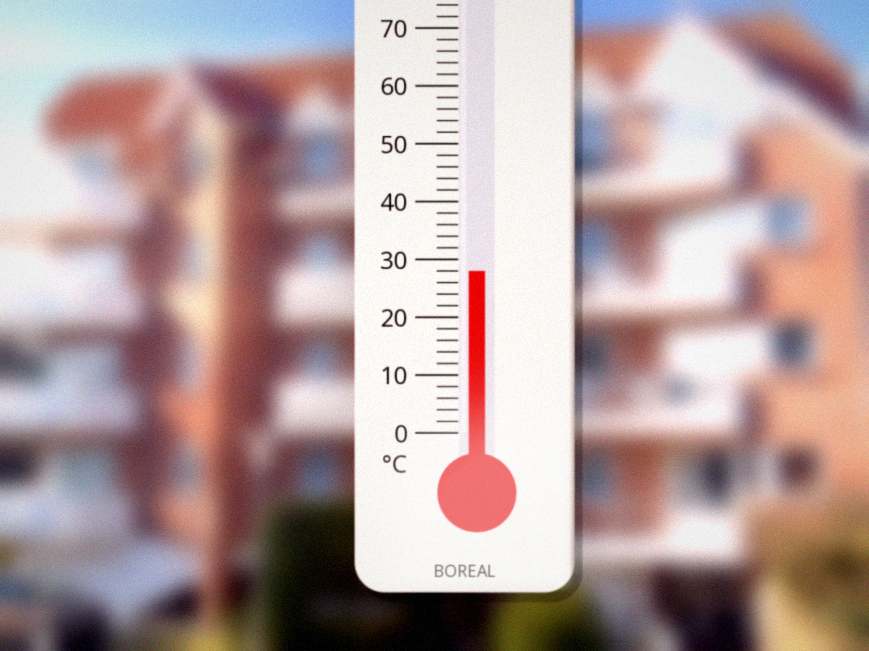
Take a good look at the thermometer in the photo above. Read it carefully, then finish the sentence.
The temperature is 28 °C
